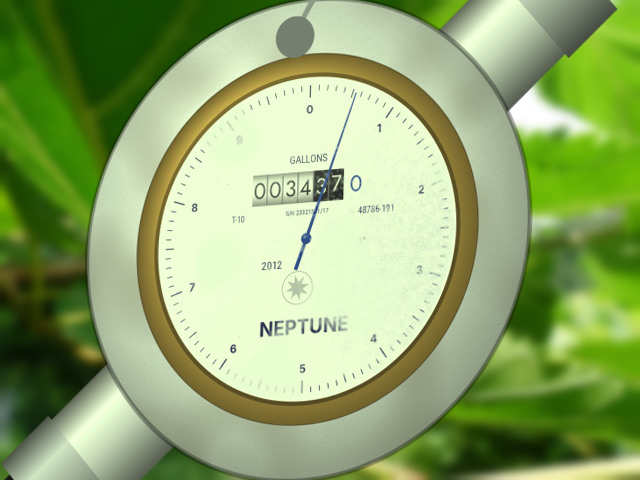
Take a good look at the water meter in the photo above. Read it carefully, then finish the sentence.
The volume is 34370.5 gal
